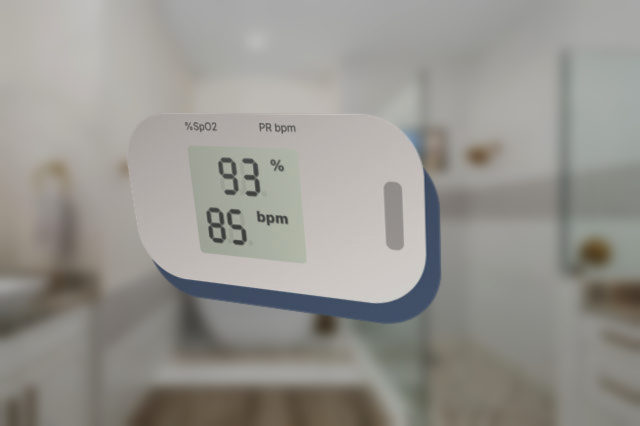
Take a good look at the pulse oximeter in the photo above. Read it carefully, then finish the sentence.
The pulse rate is 85 bpm
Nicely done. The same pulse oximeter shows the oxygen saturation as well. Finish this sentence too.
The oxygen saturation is 93 %
